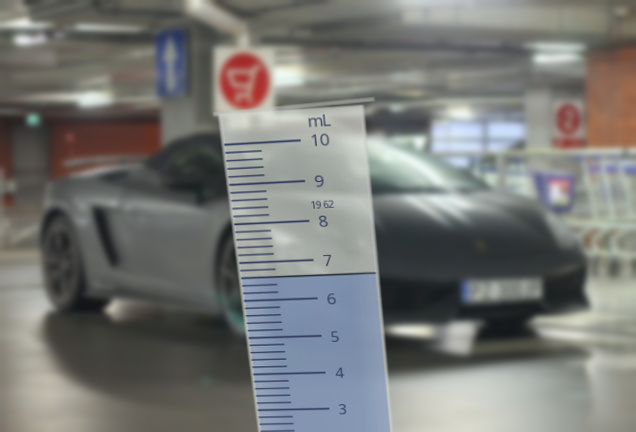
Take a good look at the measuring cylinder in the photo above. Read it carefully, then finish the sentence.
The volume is 6.6 mL
